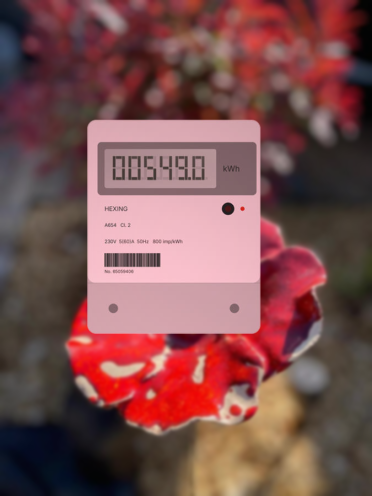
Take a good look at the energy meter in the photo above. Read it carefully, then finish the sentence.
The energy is 549.0 kWh
